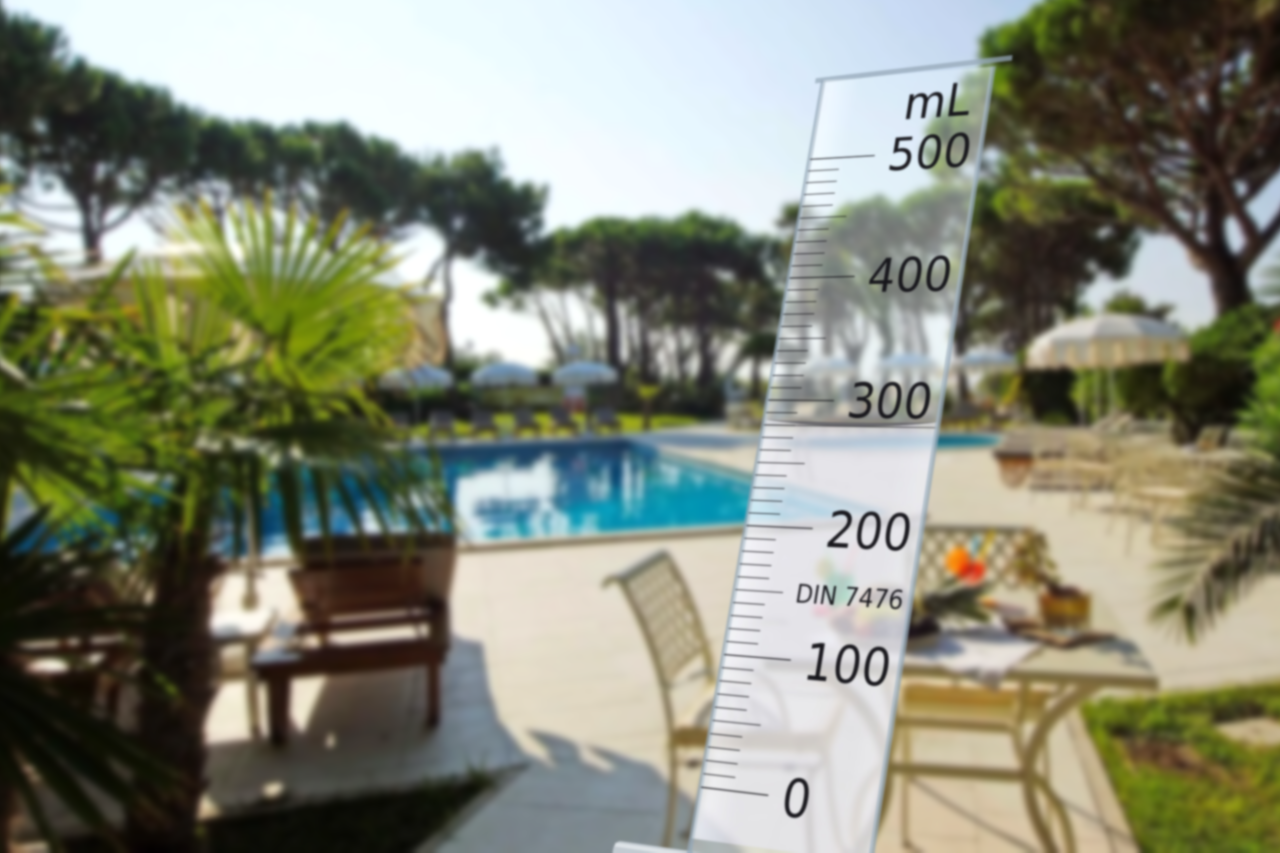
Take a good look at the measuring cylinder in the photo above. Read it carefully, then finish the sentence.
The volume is 280 mL
